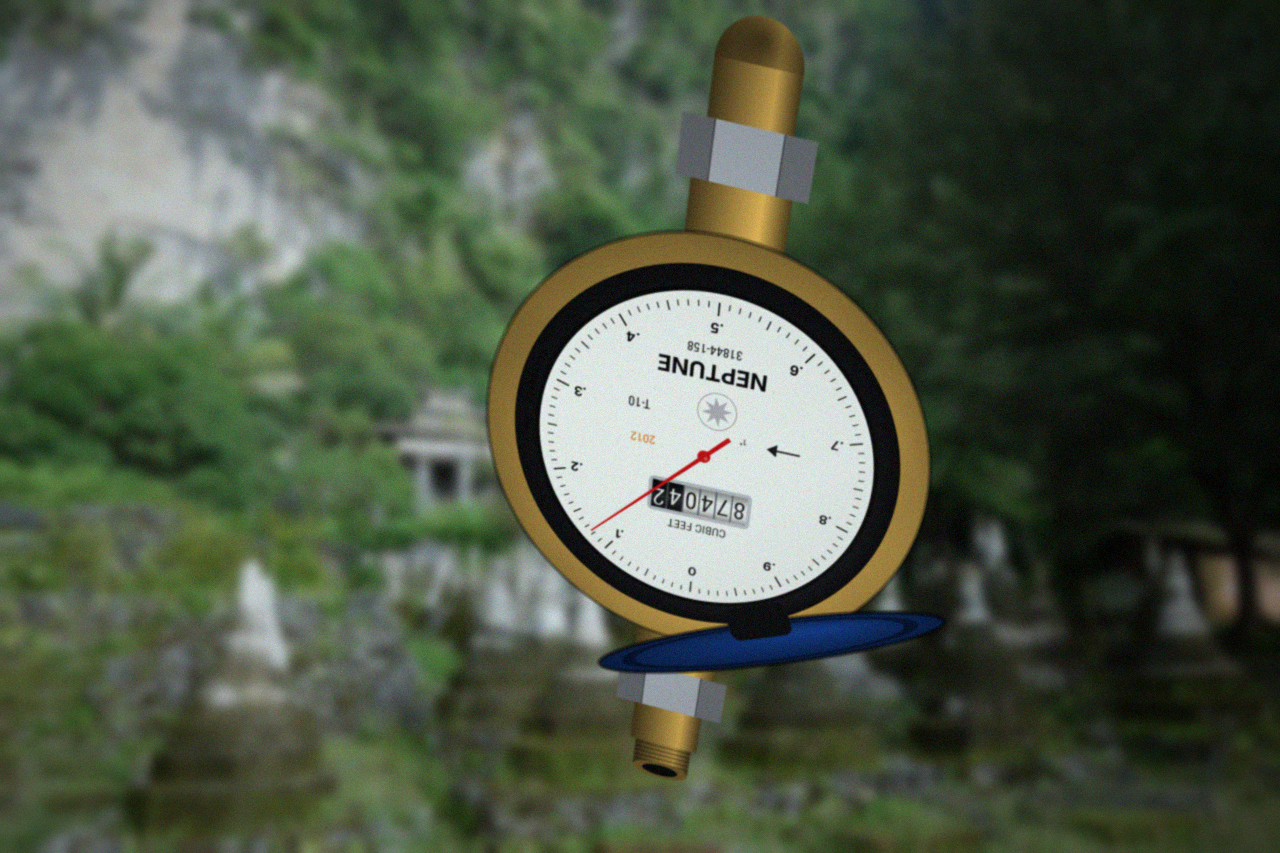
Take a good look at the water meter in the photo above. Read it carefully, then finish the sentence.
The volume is 874042.12 ft³
